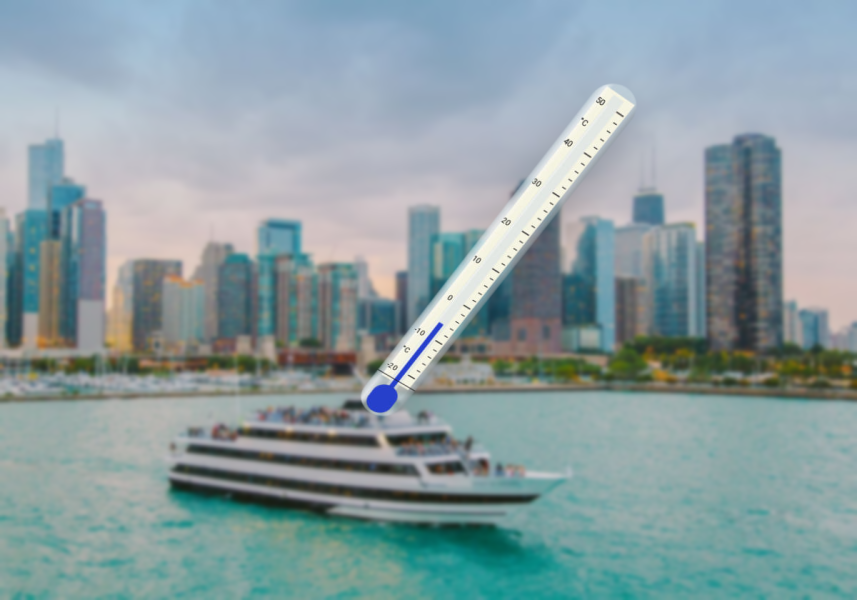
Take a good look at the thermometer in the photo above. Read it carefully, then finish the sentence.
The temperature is -6 °C
